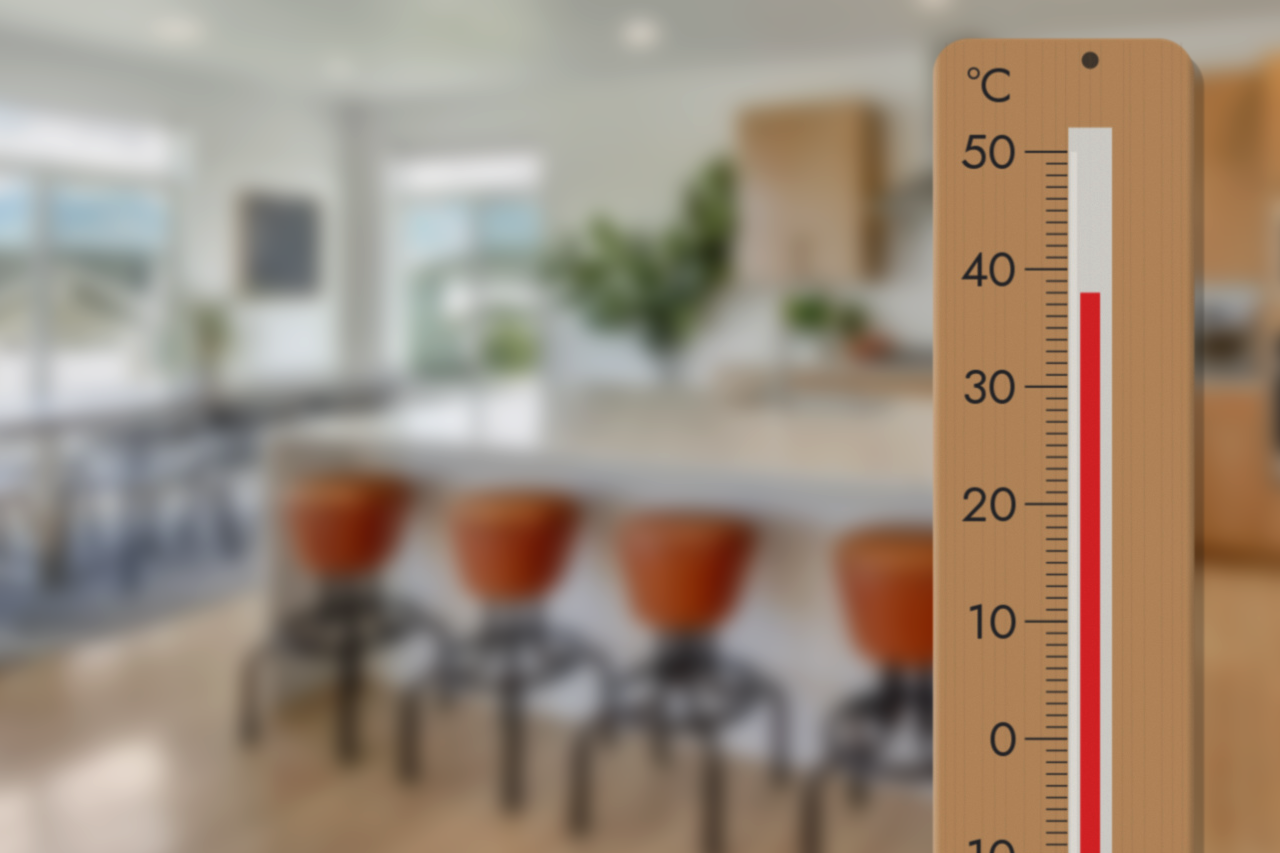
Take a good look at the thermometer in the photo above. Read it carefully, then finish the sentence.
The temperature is 38 °C
